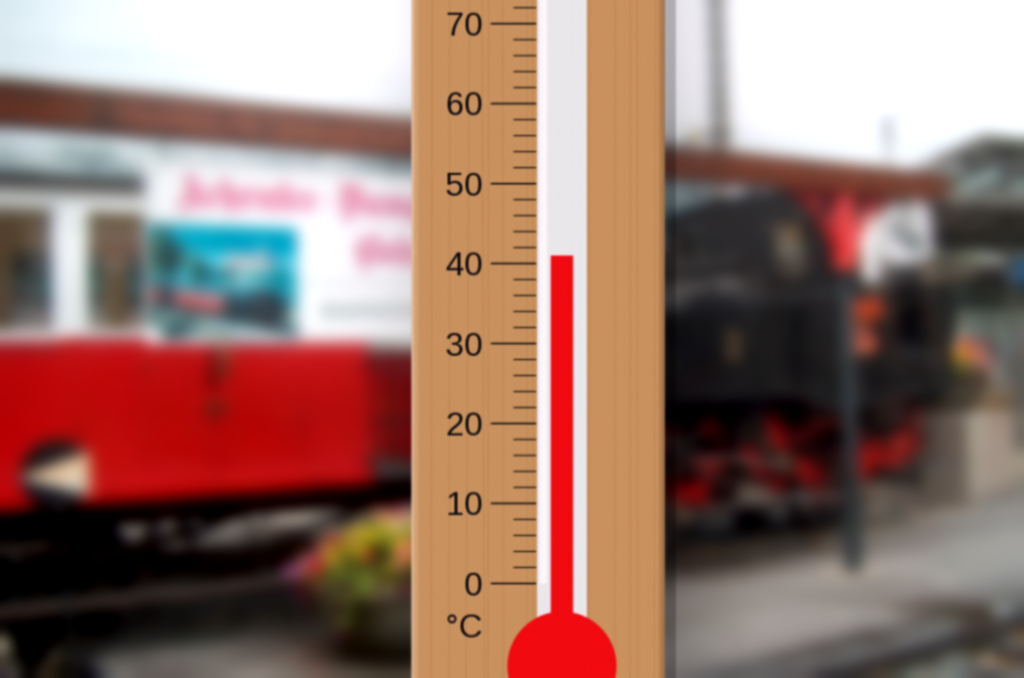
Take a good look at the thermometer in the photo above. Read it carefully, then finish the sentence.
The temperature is 41 °C
